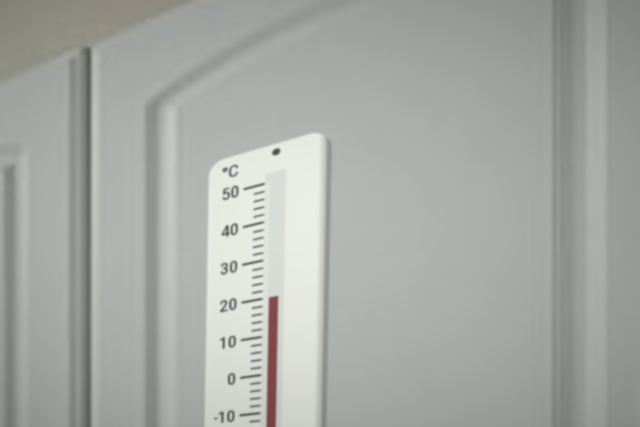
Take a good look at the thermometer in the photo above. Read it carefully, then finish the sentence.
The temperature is 20 °C
